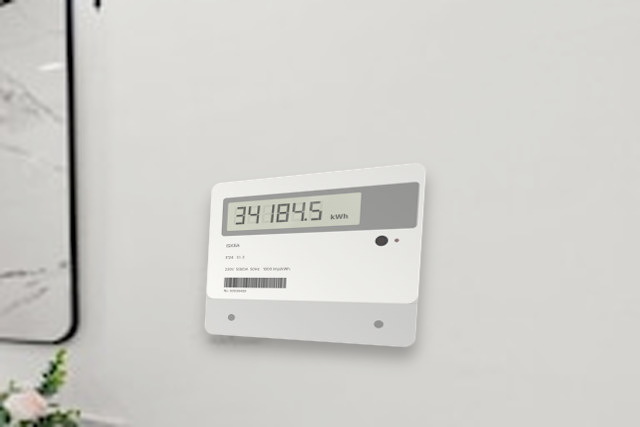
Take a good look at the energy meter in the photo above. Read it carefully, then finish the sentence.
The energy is 34184.5 kWh
